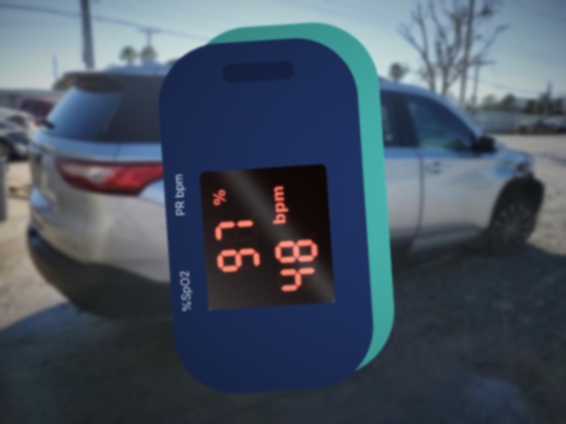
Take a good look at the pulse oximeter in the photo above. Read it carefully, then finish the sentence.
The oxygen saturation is 97 %
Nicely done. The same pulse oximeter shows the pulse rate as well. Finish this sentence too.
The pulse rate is 48 bpm
